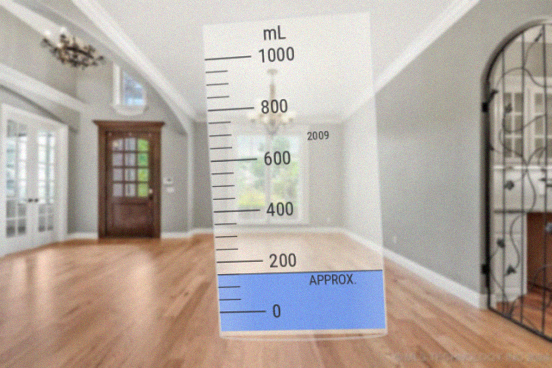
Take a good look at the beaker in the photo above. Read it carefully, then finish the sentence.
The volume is 150 mL
